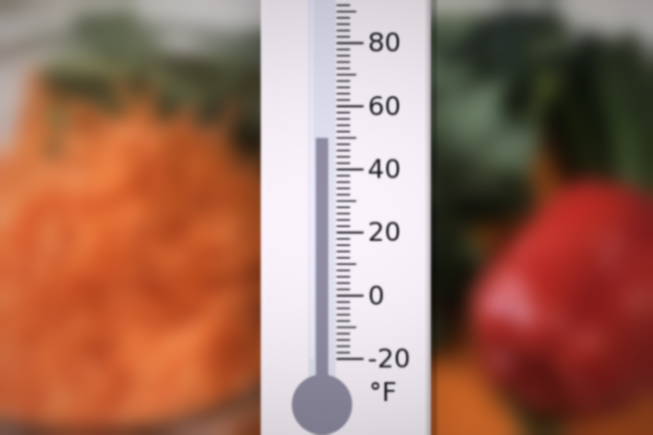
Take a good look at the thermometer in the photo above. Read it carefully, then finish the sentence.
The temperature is 50 °F
